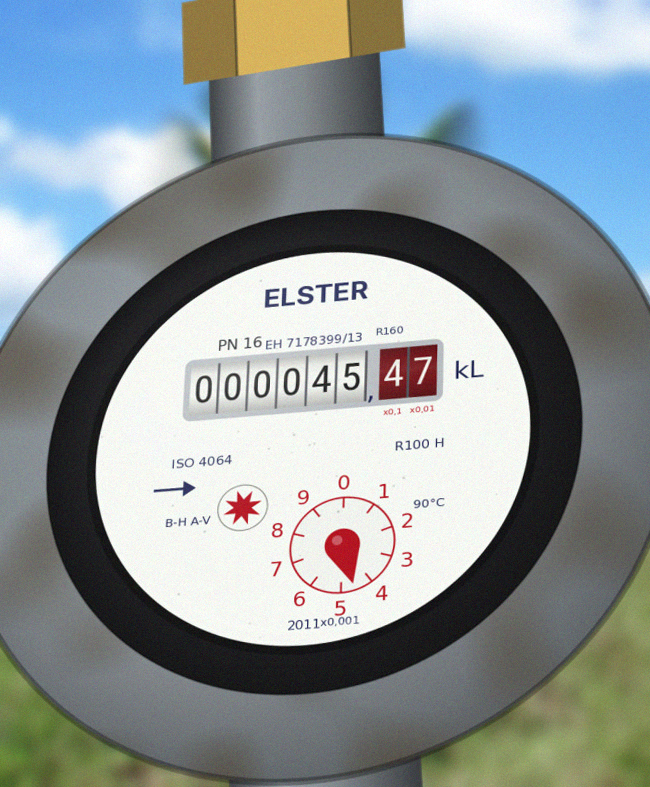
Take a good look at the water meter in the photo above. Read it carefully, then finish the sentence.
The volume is 45.474 kL
